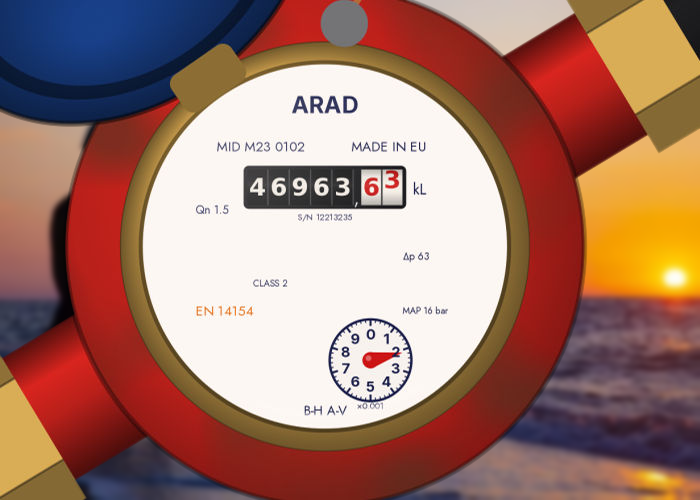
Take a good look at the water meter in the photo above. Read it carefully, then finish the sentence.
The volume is 46963.632 kL
